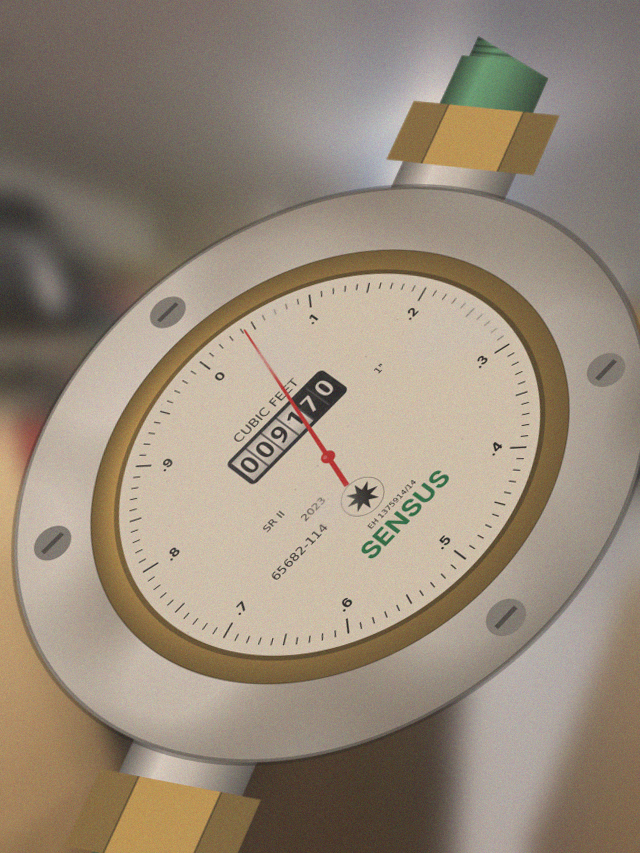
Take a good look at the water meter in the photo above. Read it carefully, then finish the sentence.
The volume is 9170.04 ft³
